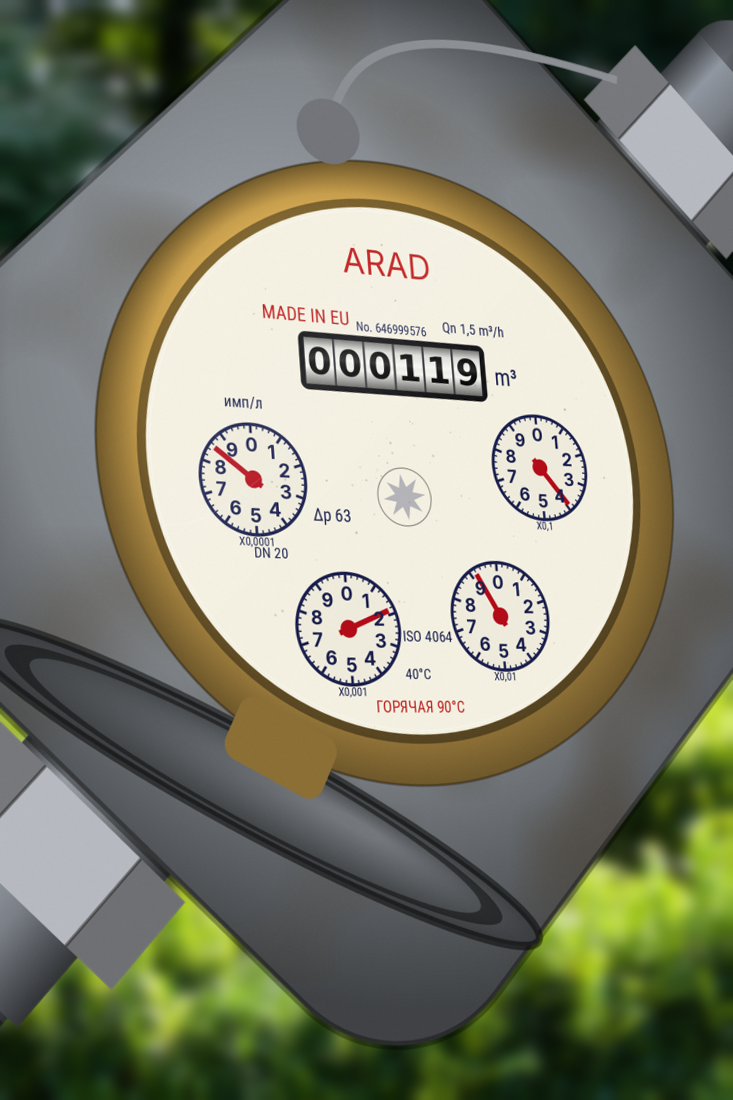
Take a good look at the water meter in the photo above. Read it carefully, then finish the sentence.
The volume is 119.3918 m³
